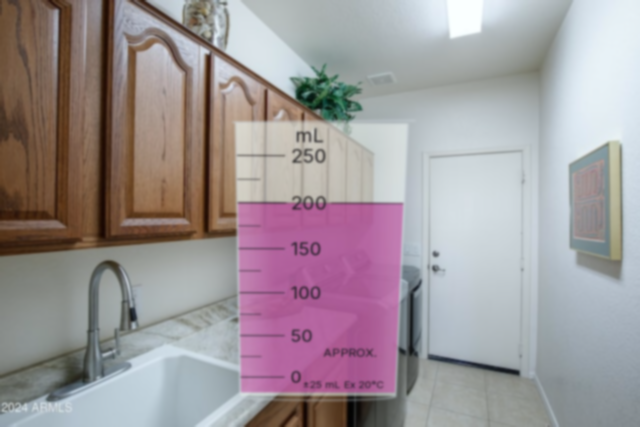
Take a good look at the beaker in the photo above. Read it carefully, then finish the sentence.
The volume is 200 mL
